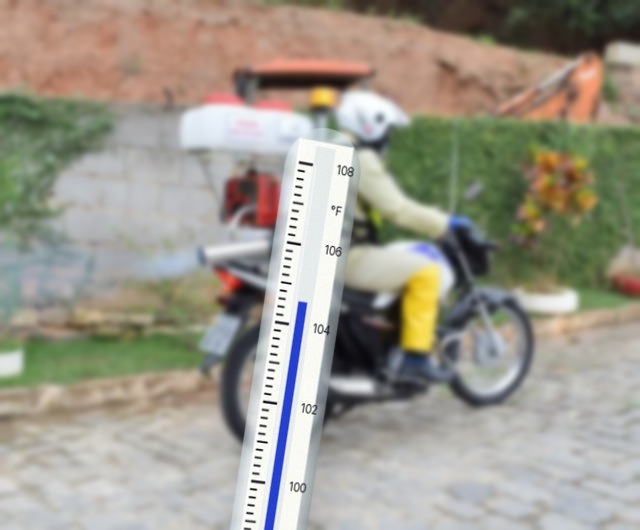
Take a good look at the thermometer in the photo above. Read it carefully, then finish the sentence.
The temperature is 104.6 °F
